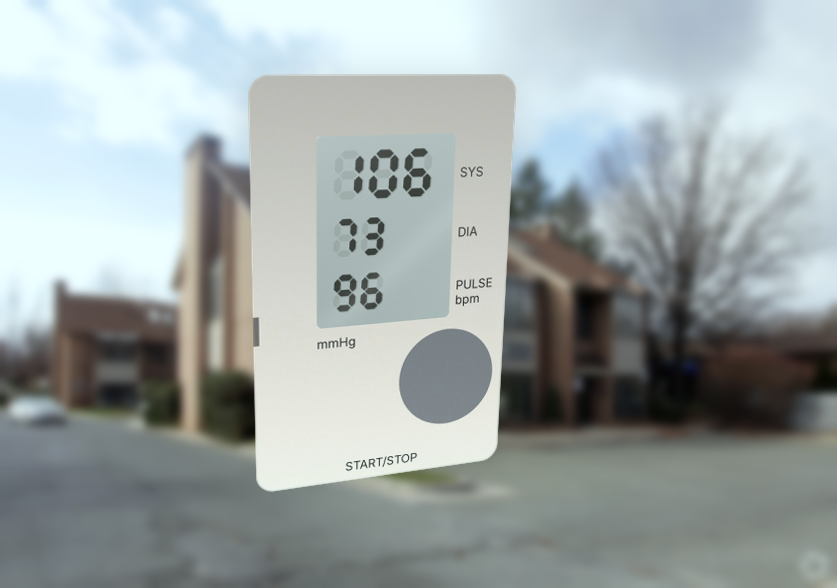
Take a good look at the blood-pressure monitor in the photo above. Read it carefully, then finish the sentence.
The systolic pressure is 106 mmHg
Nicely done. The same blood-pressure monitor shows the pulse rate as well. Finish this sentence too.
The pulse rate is 96 bpm
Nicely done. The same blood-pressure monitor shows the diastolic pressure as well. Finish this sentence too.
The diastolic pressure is 73 mmHg
